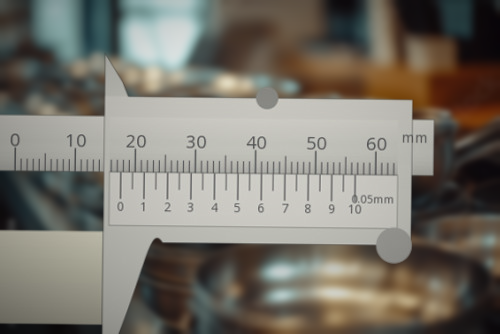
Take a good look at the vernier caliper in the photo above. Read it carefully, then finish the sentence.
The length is 17.6 mm
